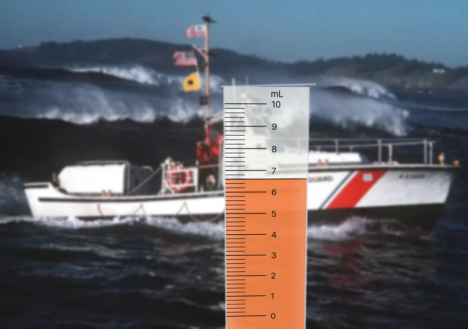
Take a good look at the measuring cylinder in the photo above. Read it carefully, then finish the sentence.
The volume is 6.6 mL
